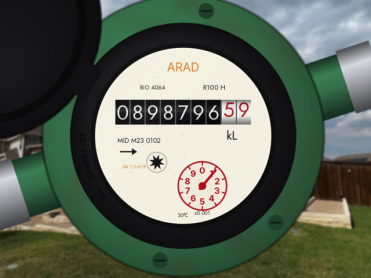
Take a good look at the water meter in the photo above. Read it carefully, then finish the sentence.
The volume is 898796.591 kL
